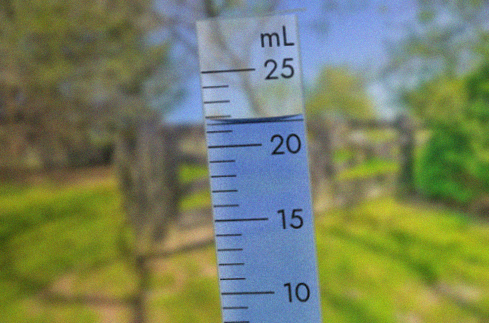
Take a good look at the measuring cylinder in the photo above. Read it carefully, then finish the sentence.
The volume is 21.5 mL
